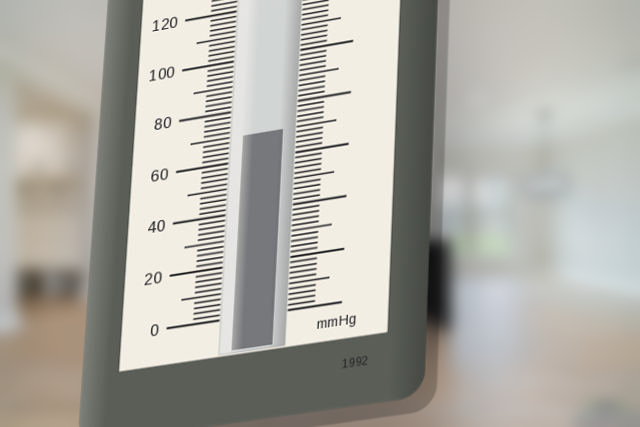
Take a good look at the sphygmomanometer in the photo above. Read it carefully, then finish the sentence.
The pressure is 70 mmHg
